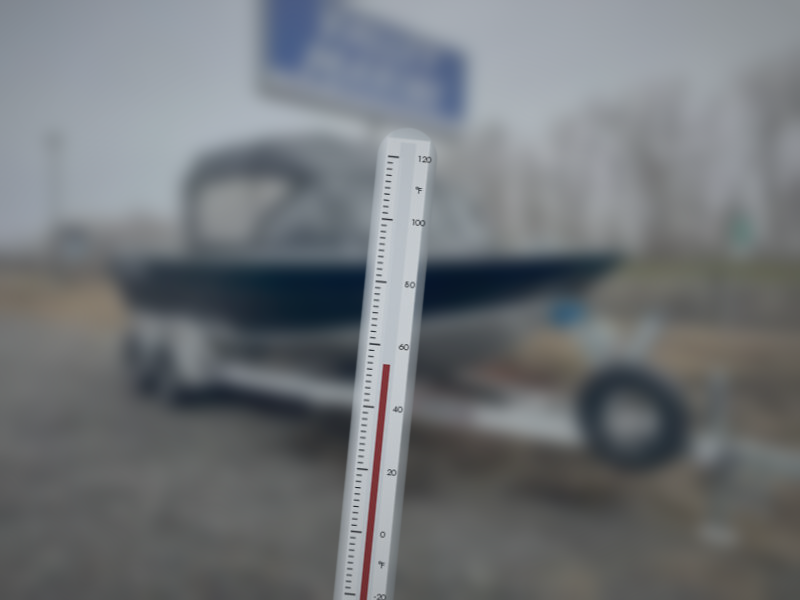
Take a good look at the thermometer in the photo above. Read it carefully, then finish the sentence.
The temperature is 54 °F
